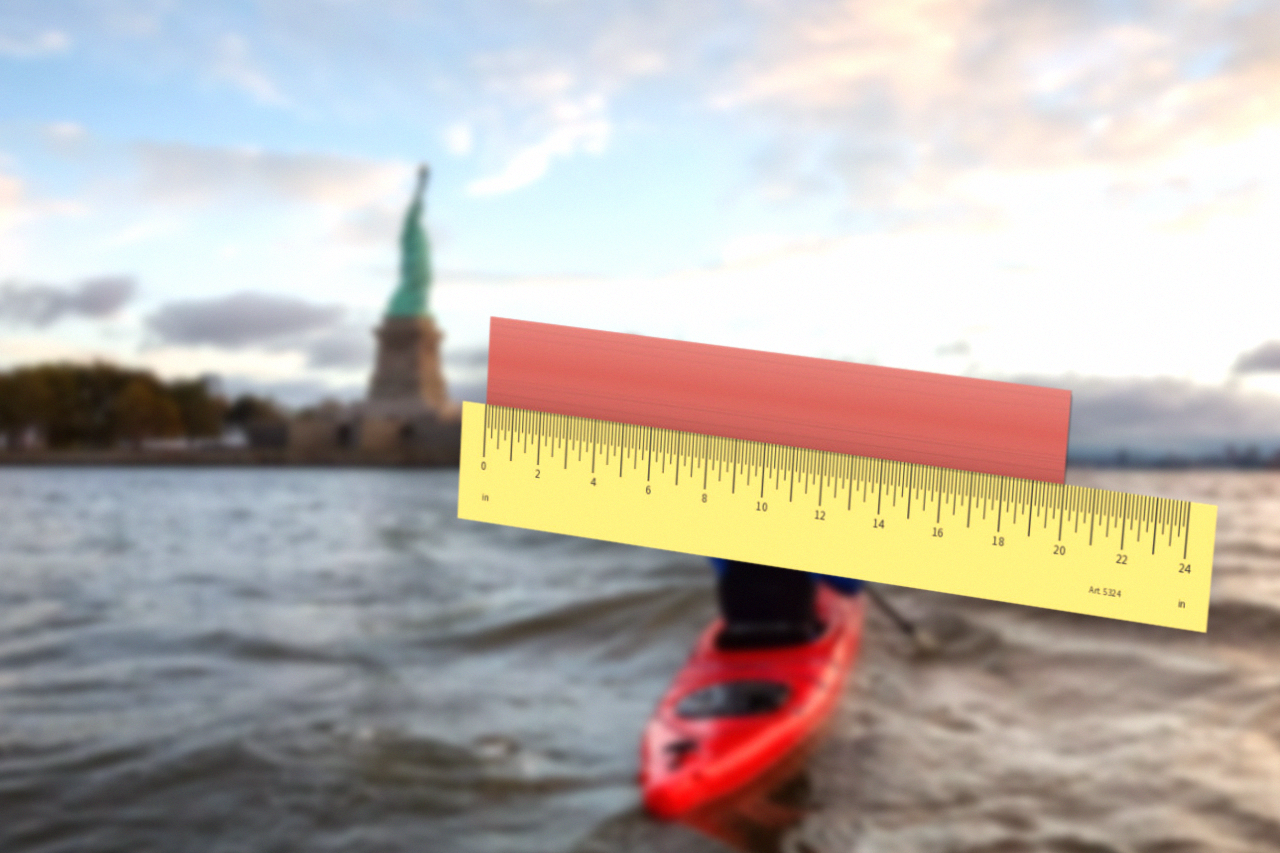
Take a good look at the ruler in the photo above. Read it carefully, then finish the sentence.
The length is 20 in
